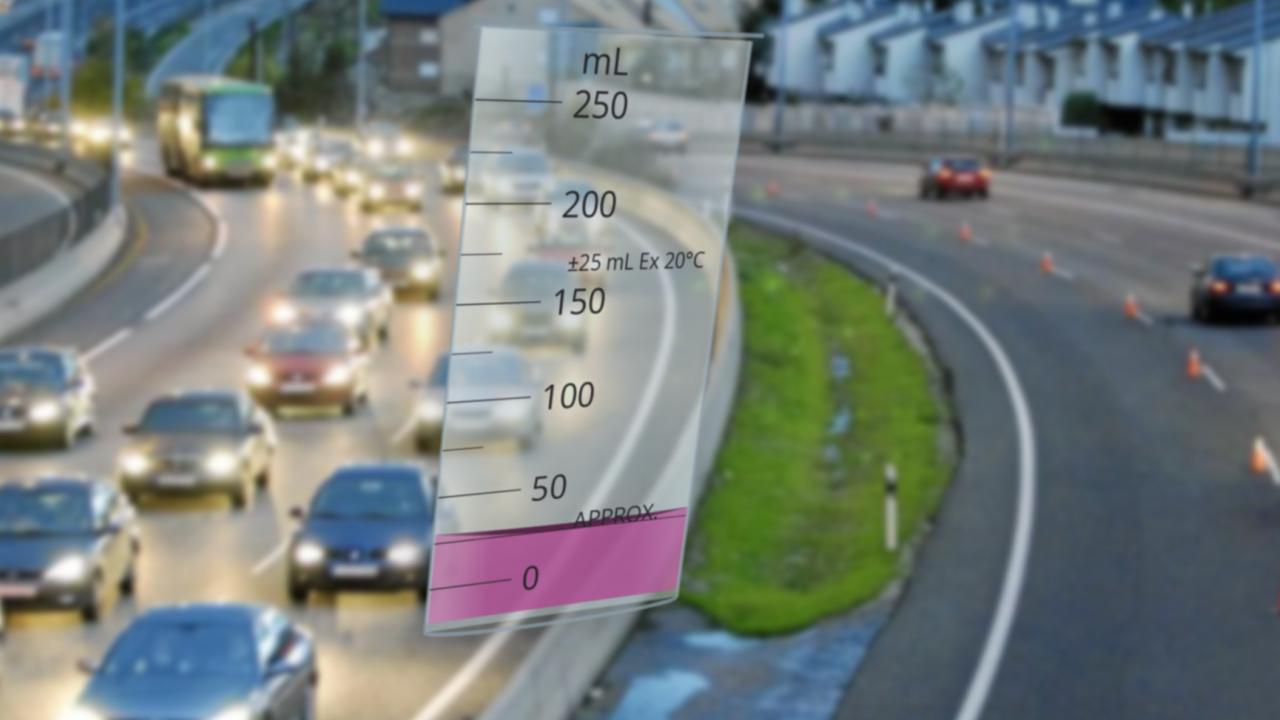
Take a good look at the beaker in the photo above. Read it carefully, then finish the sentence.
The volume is 25 mL
